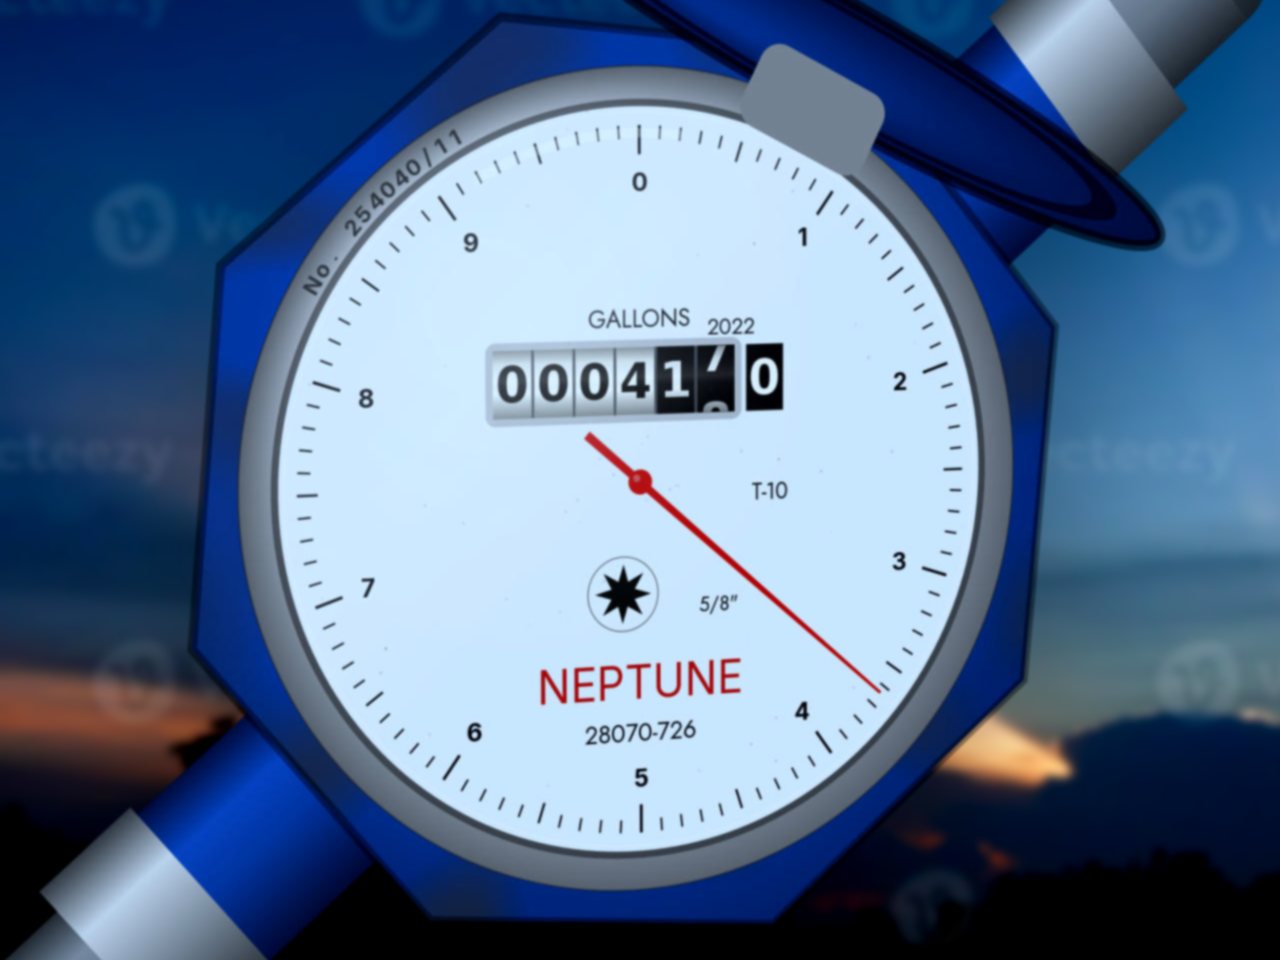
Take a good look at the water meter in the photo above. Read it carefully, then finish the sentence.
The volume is 4173.6 gal
